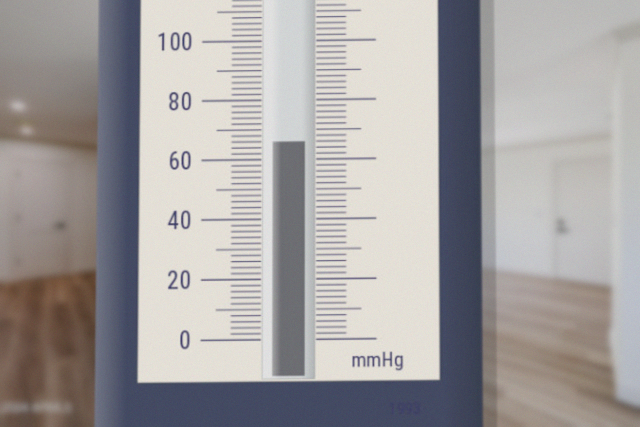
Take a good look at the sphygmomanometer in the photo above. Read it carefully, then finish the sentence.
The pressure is 66 mmHg
